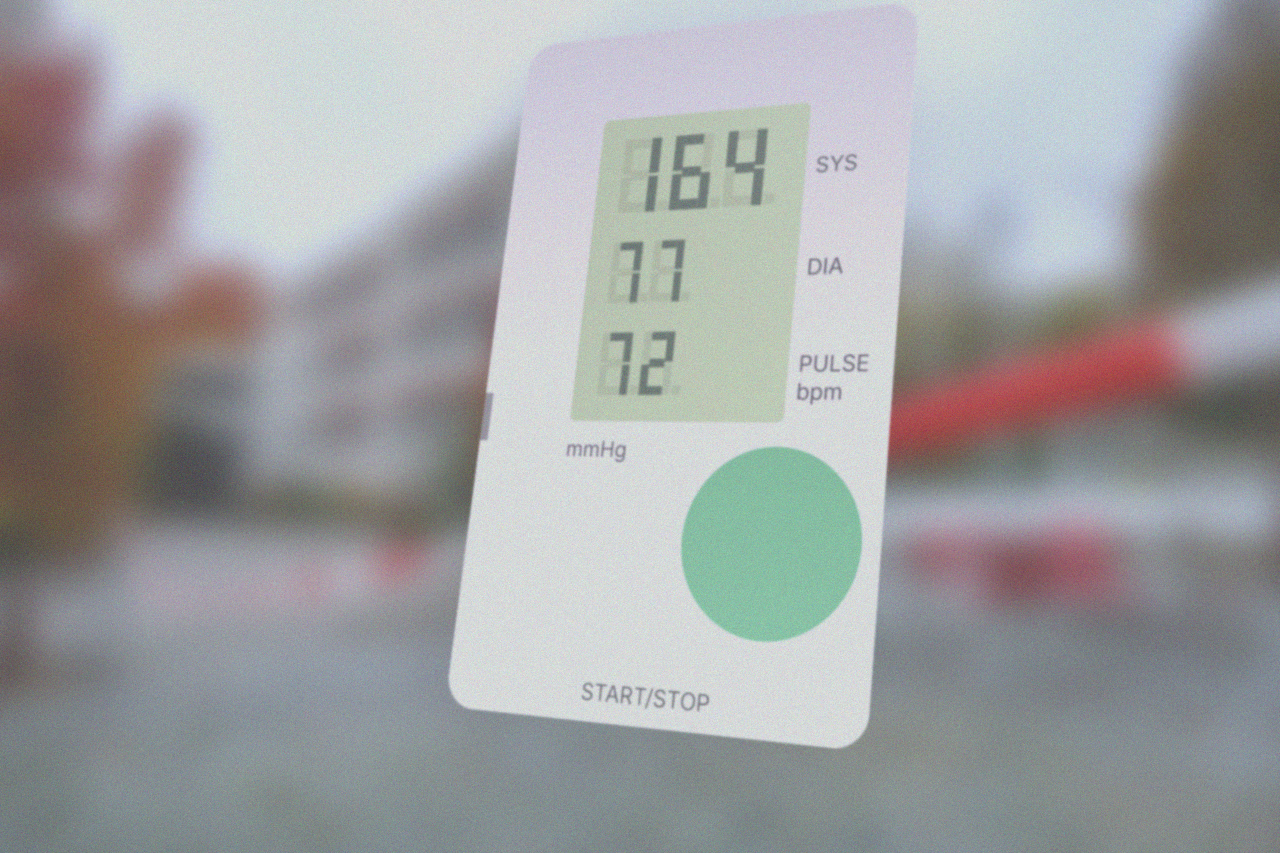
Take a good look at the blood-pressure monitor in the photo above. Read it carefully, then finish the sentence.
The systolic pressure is 164 mmHg
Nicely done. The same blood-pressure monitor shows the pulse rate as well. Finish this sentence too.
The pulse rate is 72 bpm
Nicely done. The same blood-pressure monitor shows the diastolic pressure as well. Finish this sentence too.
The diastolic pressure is 77 mmHg
